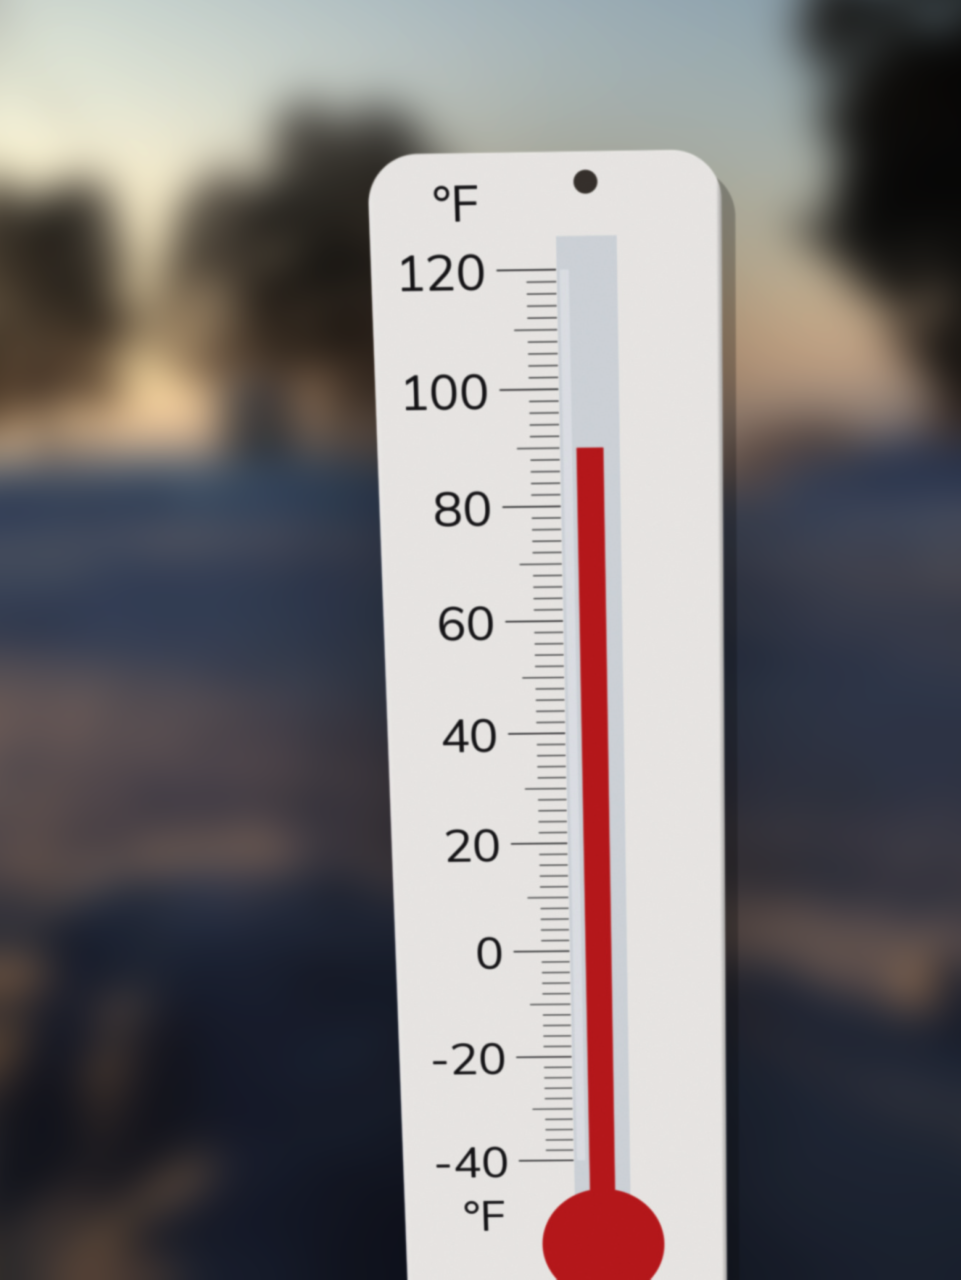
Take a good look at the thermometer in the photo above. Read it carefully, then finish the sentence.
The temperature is 90 °F
